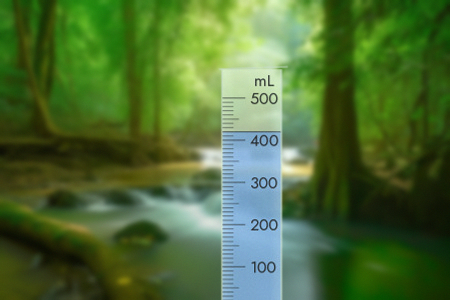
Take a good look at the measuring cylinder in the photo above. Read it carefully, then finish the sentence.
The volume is 420 mL
